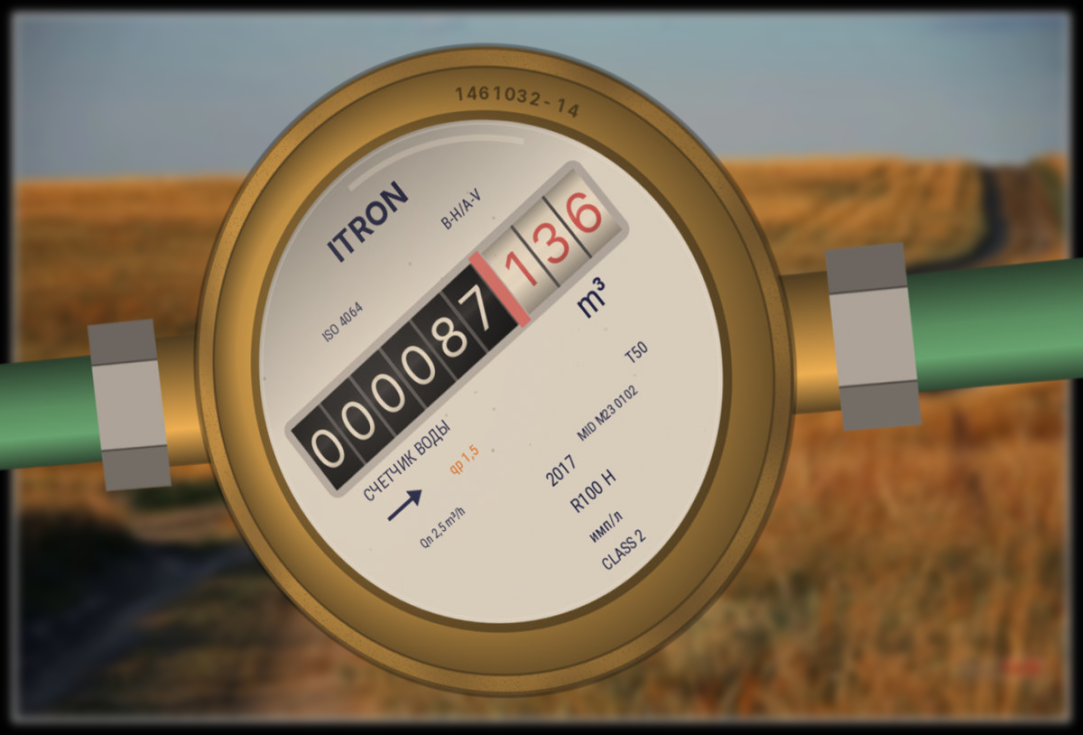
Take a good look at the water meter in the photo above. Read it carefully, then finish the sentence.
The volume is 87.136 m³
